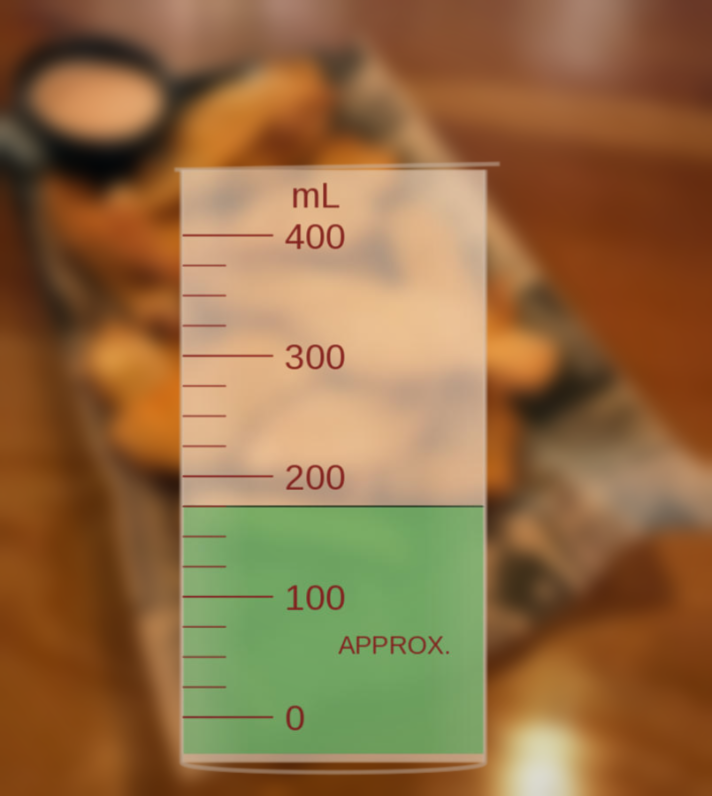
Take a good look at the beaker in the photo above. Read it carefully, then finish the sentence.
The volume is 175 mL
